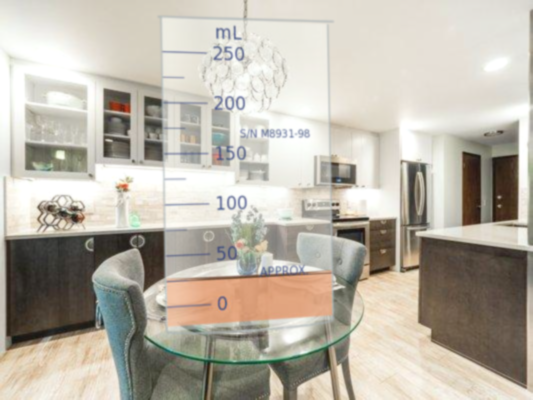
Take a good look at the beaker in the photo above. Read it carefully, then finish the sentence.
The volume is 25 mL
